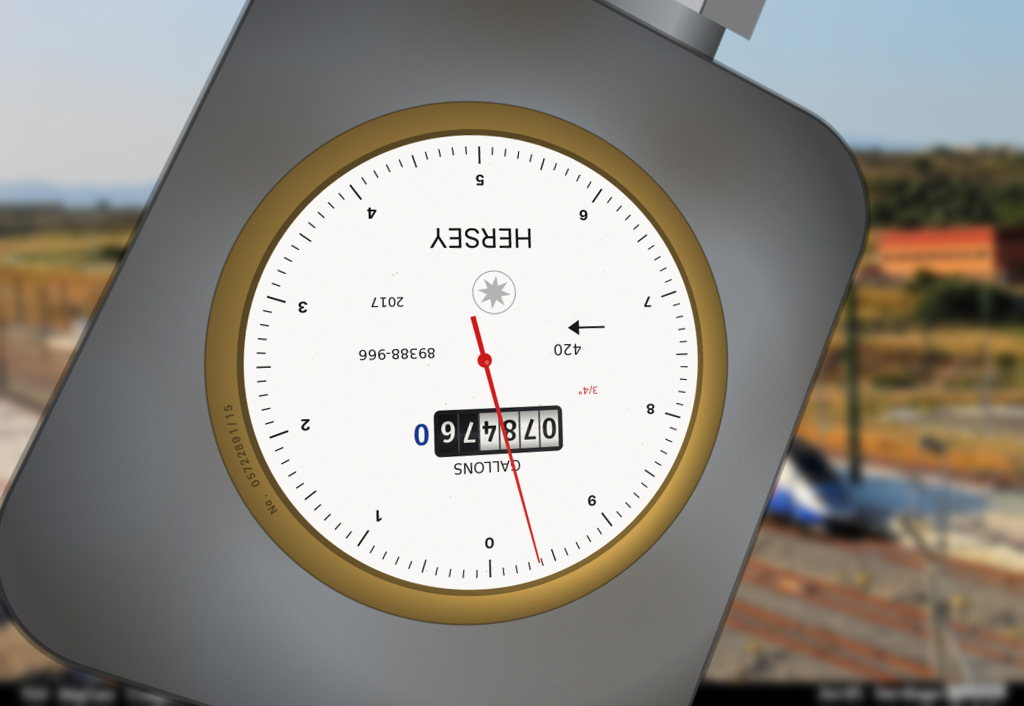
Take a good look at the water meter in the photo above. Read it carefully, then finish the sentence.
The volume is 784759.6 gal
